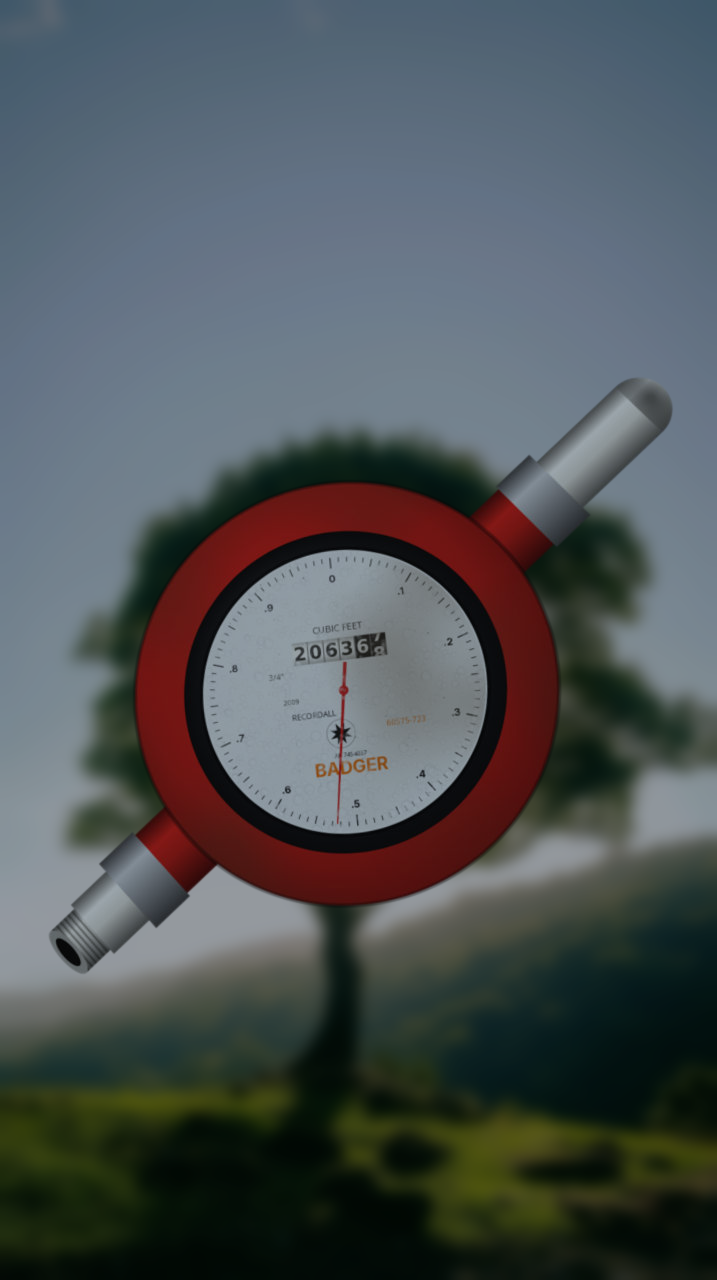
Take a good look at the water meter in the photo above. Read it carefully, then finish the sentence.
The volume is 206367.52 ft³
